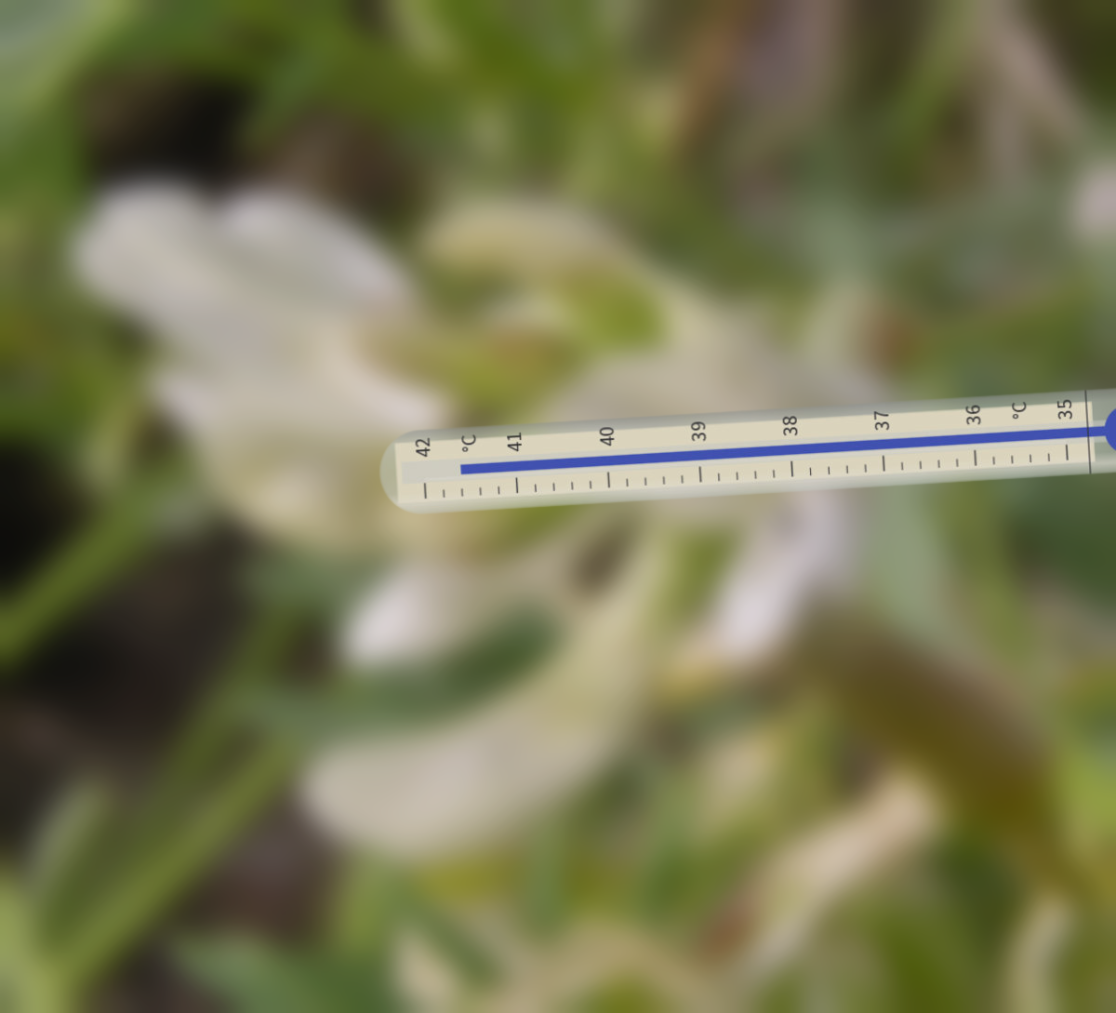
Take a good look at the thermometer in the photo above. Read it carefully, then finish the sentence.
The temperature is 41.6 °C
